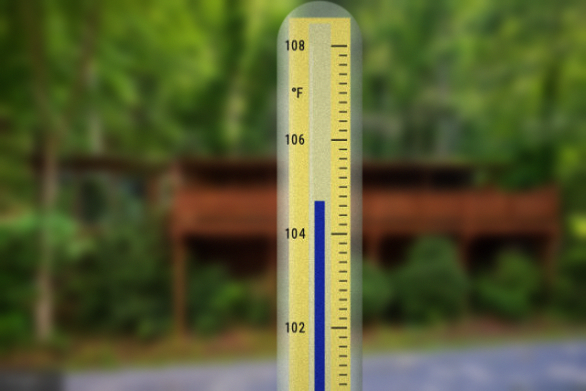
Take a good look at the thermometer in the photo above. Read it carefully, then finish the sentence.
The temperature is 104.7 °F
